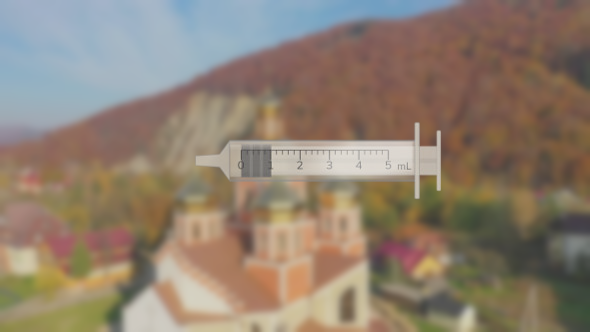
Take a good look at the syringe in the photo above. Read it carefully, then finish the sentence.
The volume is 0 mL
